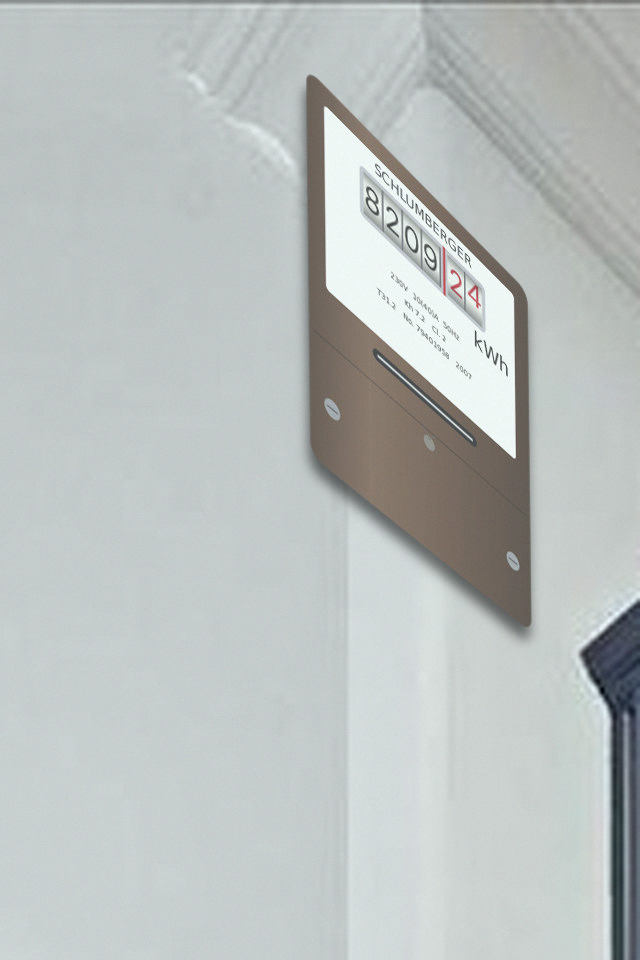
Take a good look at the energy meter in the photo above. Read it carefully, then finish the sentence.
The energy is 8209.24 kWh
